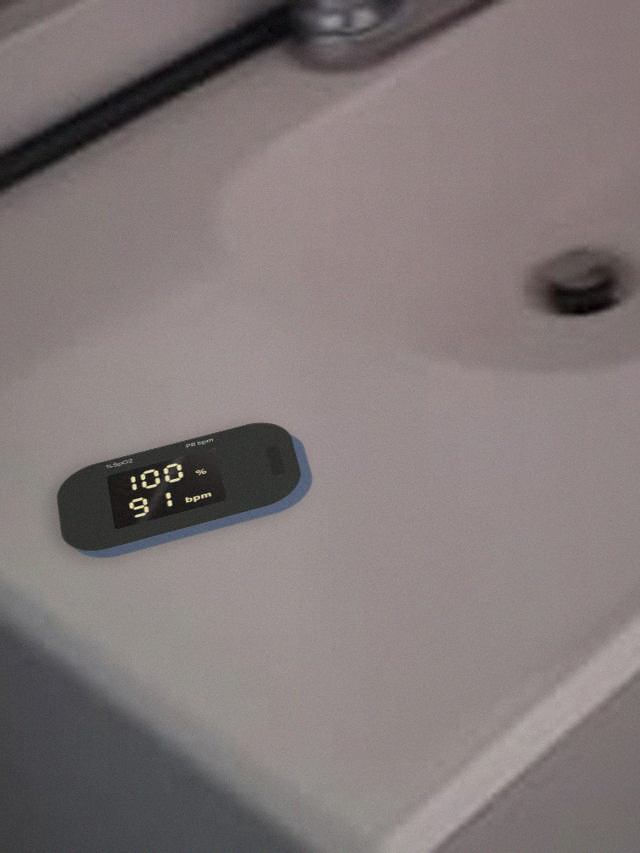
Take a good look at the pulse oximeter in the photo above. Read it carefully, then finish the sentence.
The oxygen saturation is 100 %
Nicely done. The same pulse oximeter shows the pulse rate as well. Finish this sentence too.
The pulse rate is 91 bpm
